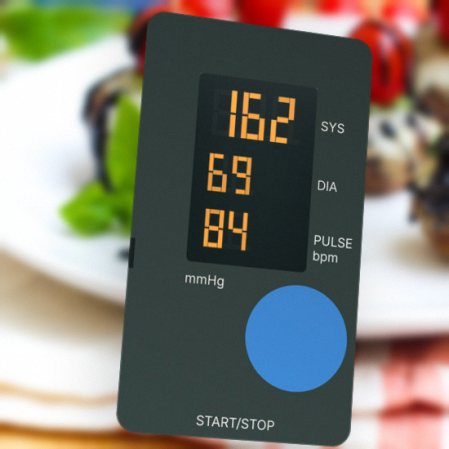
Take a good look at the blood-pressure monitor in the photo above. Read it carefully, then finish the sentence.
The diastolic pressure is 69 mmHg
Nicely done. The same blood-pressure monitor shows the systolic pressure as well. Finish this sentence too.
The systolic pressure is 162 mmHg
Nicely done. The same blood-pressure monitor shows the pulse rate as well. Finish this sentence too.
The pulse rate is 84 bpm
